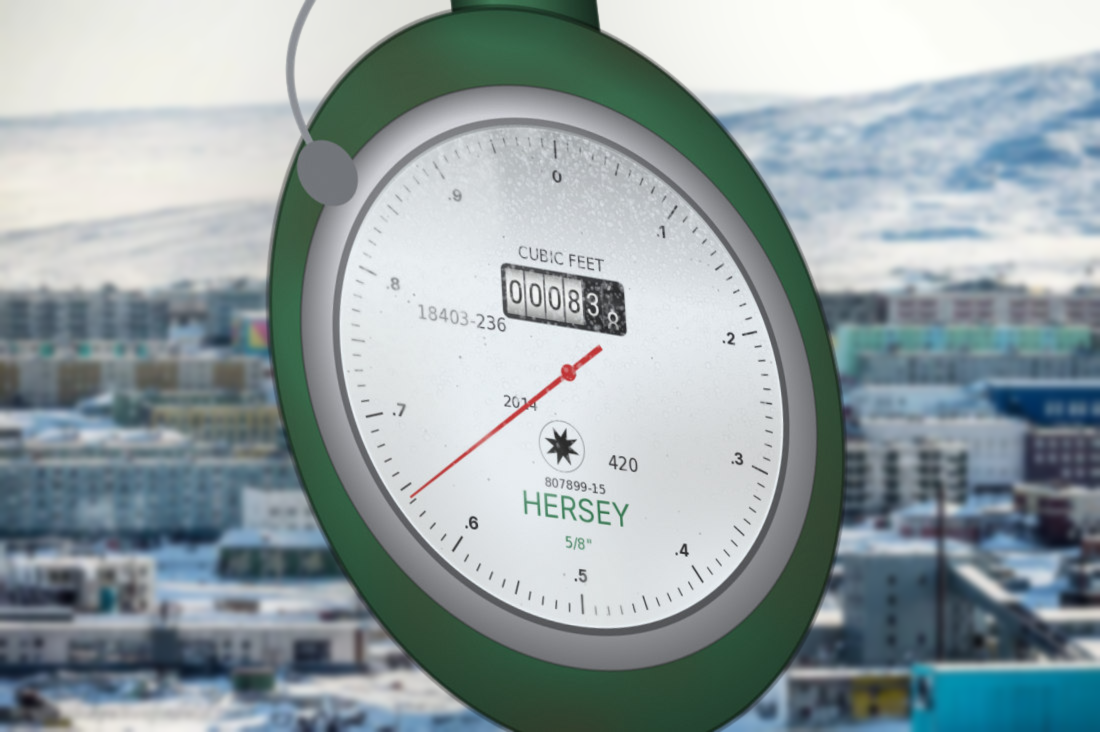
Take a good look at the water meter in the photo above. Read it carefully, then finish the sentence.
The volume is 837.64 ft³
